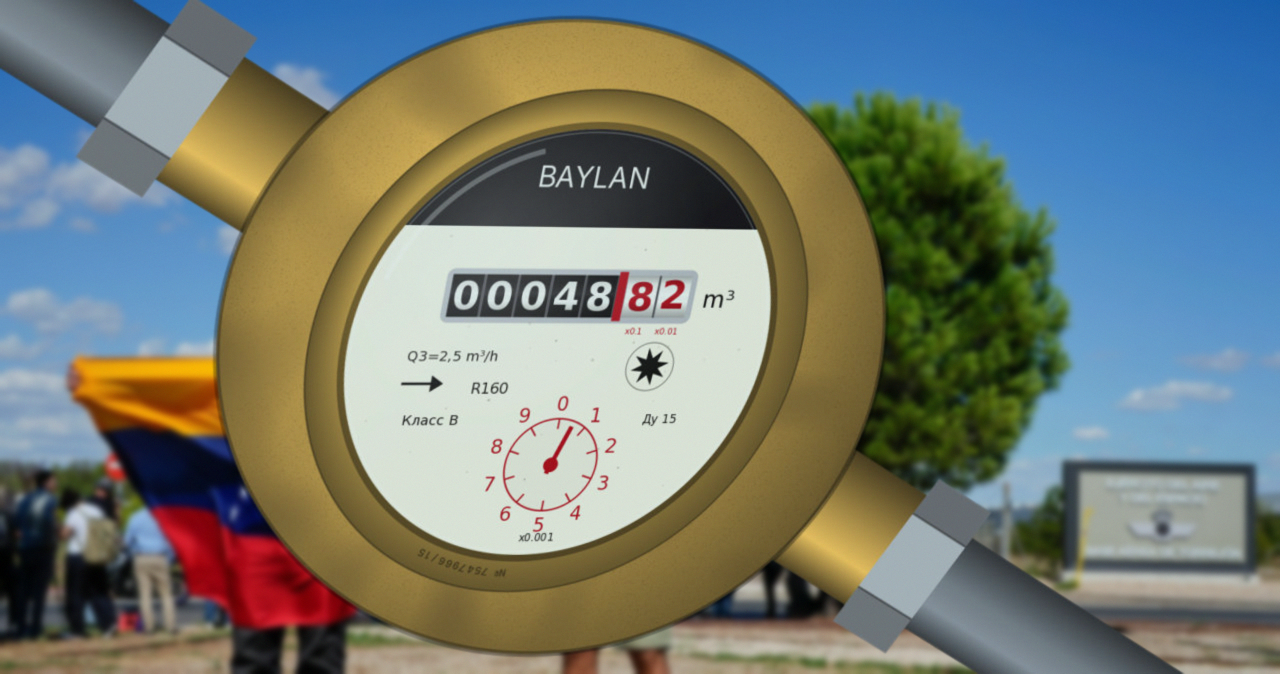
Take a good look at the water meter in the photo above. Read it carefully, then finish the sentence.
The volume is 48.820 m³
